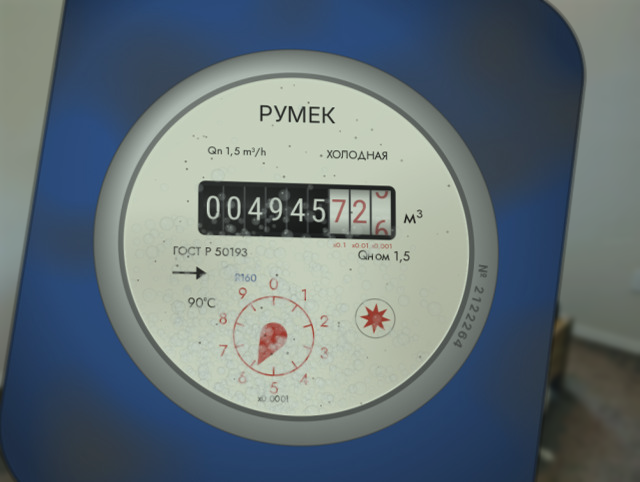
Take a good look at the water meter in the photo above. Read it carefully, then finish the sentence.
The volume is 4945.7255 m³
